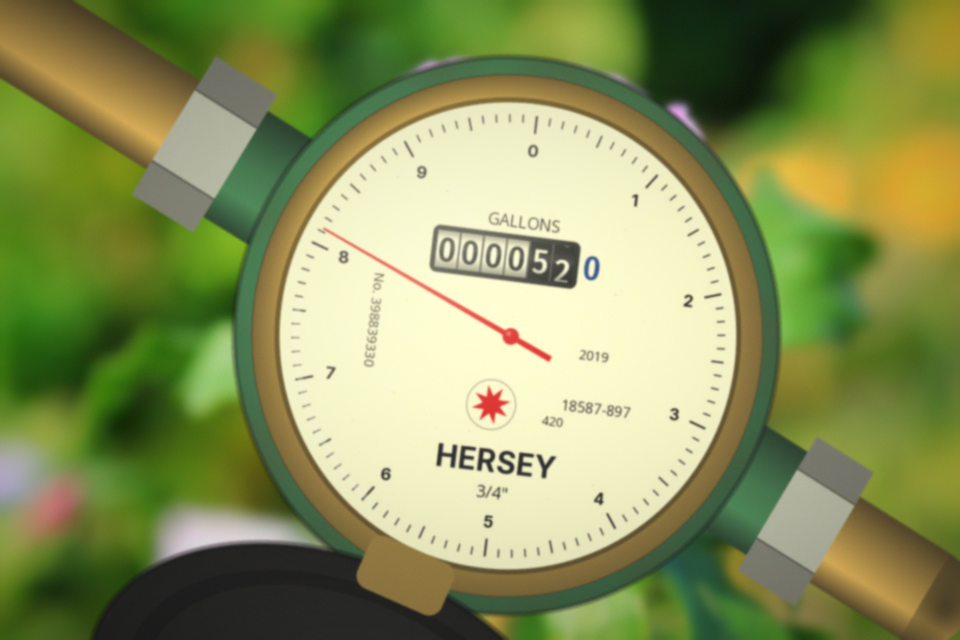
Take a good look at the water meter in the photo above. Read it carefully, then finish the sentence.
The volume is 518.1 gal
